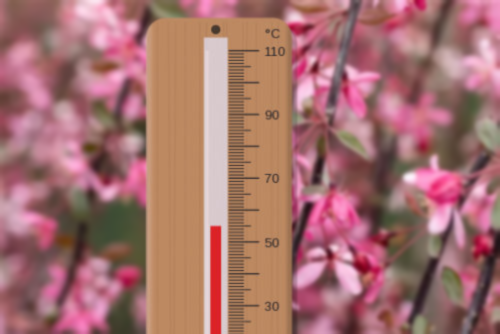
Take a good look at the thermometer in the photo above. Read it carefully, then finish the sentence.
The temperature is 55 °C
